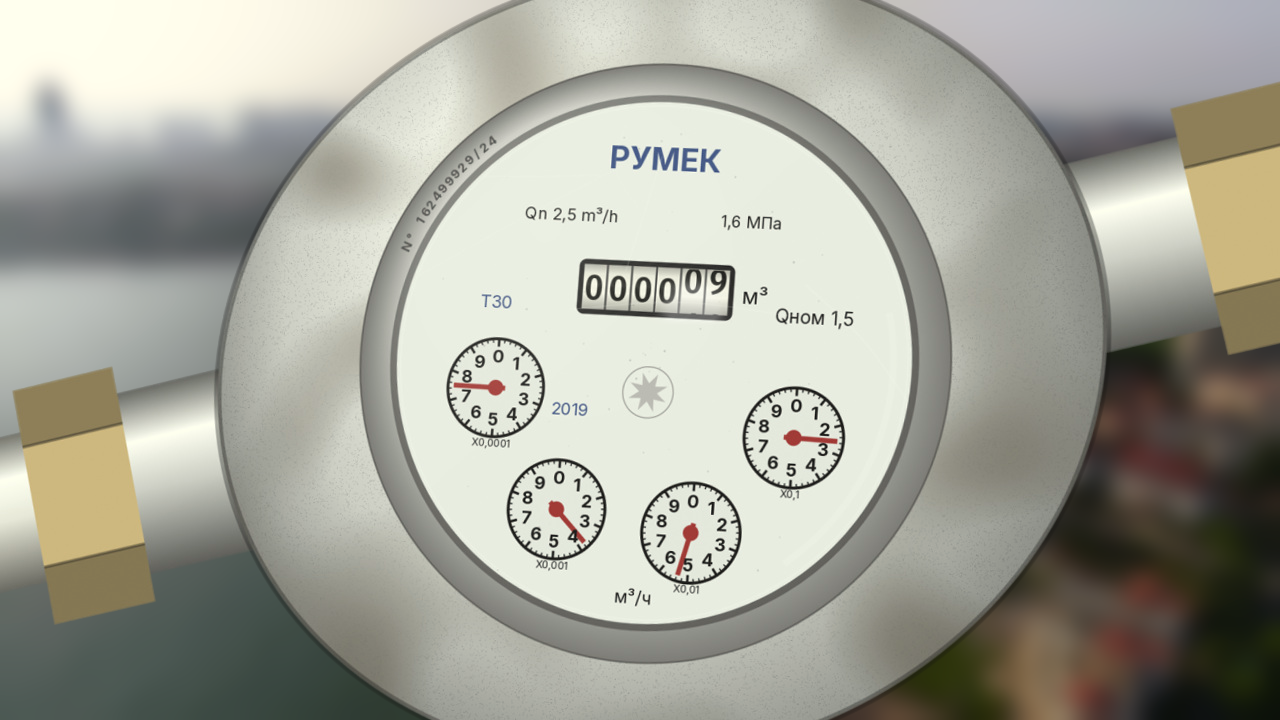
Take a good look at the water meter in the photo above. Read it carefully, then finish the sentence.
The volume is 9.2537 m³
